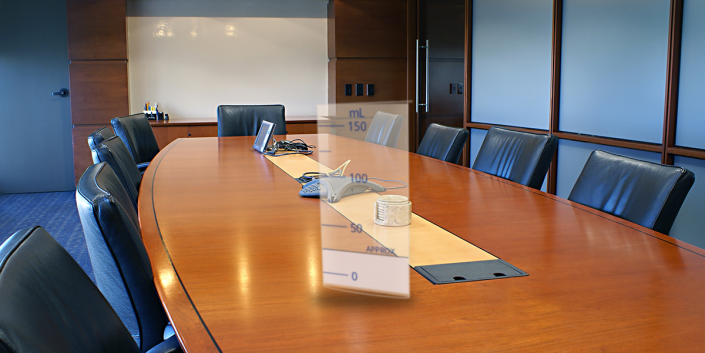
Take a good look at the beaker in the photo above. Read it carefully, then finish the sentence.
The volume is 25 mL
